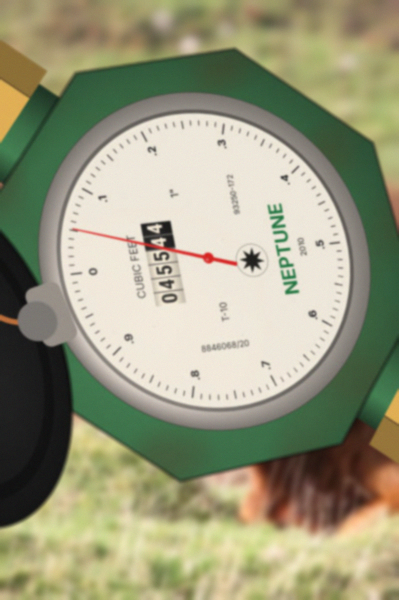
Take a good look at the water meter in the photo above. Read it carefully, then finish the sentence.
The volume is 45544.05 ft³
